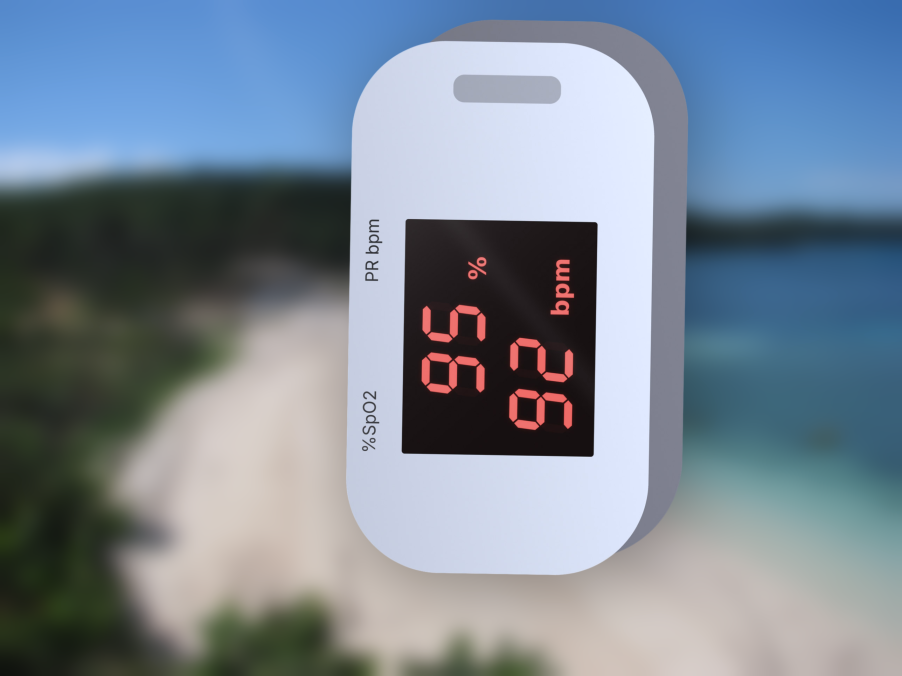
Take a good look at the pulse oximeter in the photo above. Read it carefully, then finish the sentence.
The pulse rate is 92 bpm
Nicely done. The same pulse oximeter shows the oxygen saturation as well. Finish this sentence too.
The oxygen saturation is 95 %
